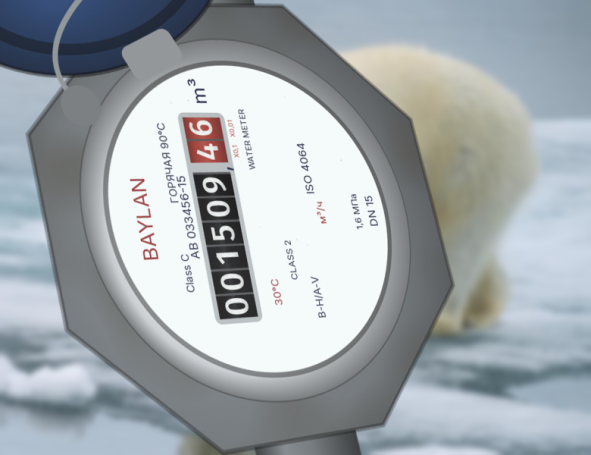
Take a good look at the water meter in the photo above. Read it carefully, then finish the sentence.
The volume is 1509.46 m³
